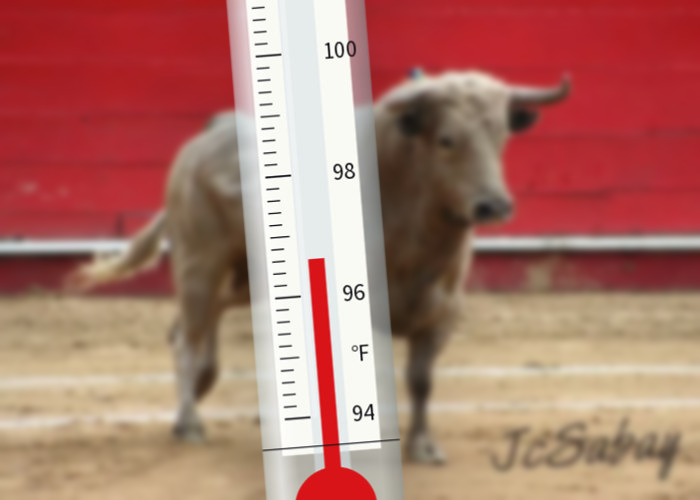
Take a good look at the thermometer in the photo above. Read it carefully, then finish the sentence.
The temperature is 96.6 °F
